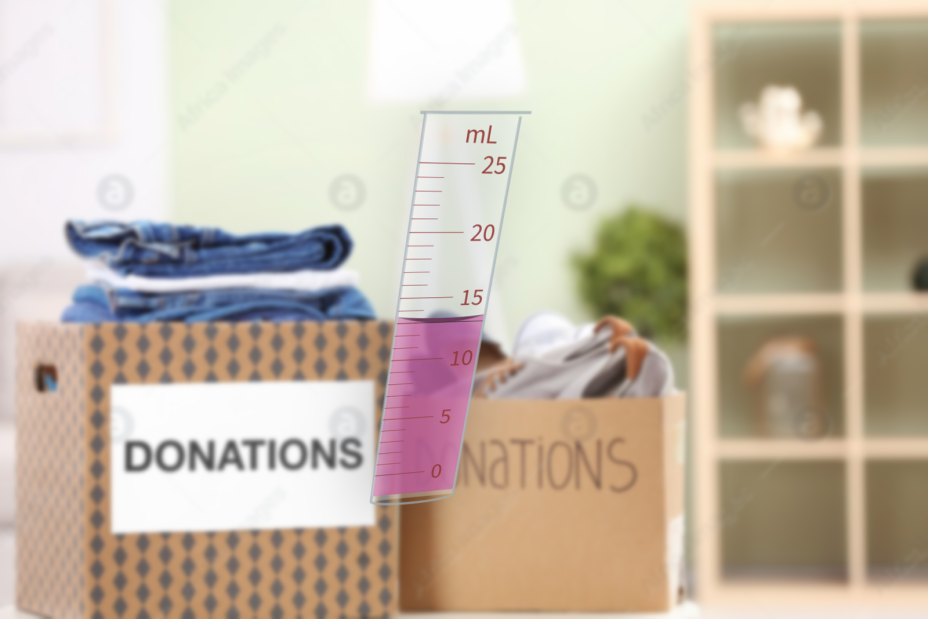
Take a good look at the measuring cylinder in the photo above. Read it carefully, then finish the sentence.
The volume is 13 mL
